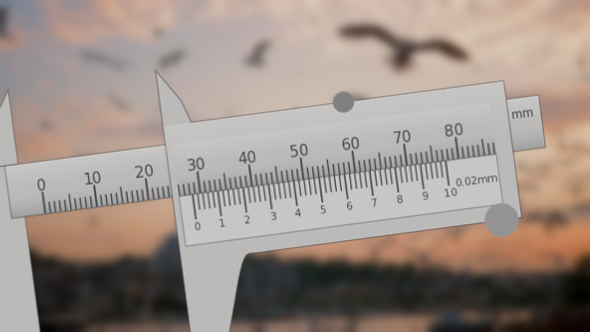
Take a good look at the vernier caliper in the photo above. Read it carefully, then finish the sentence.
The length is 28.5 mm
